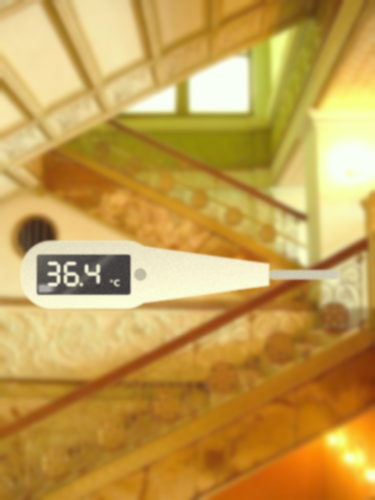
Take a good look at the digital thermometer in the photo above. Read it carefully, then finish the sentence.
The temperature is 36.4 °C
